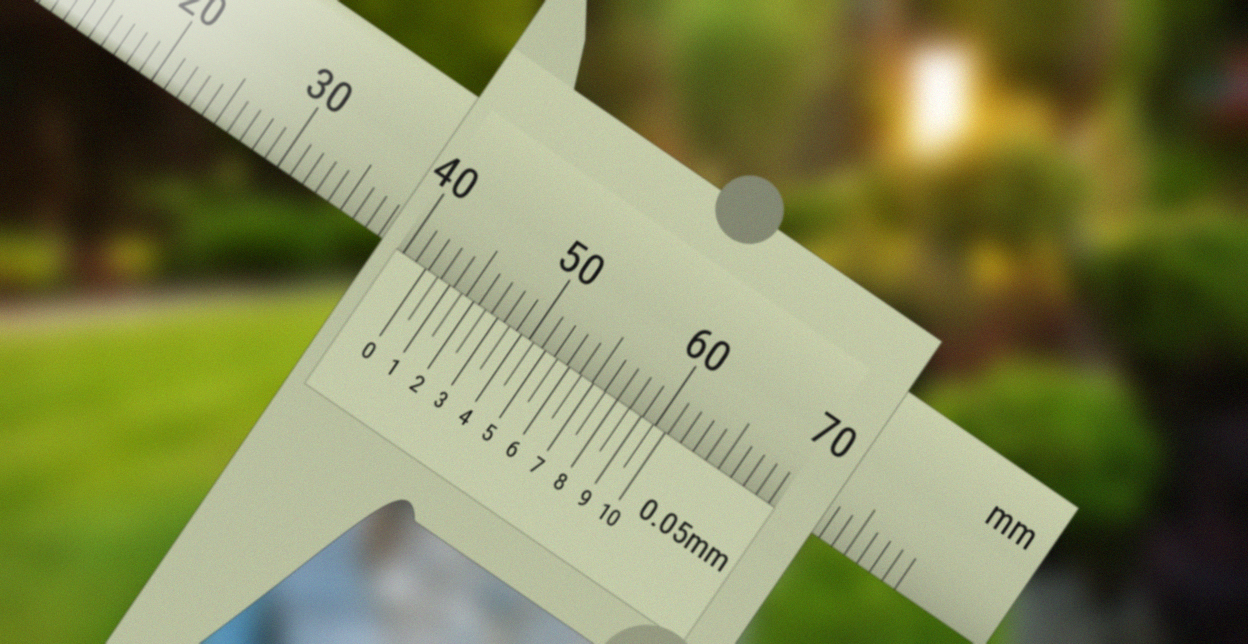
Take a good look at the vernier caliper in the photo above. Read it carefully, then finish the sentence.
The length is 41.8 mm
